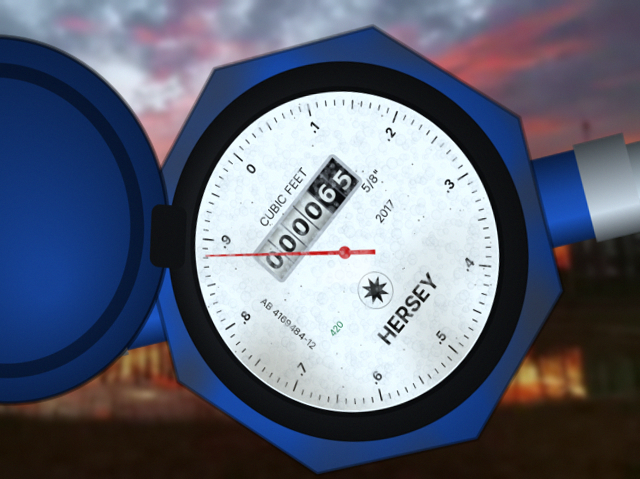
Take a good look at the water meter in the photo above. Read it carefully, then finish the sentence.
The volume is 64.88 ft³
